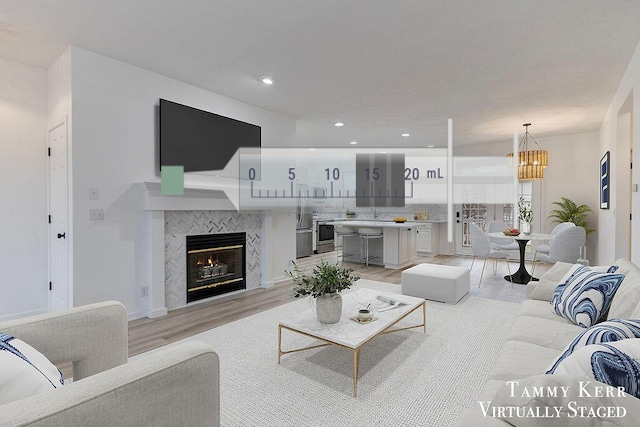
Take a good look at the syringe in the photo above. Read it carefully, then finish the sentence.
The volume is 13 mL
